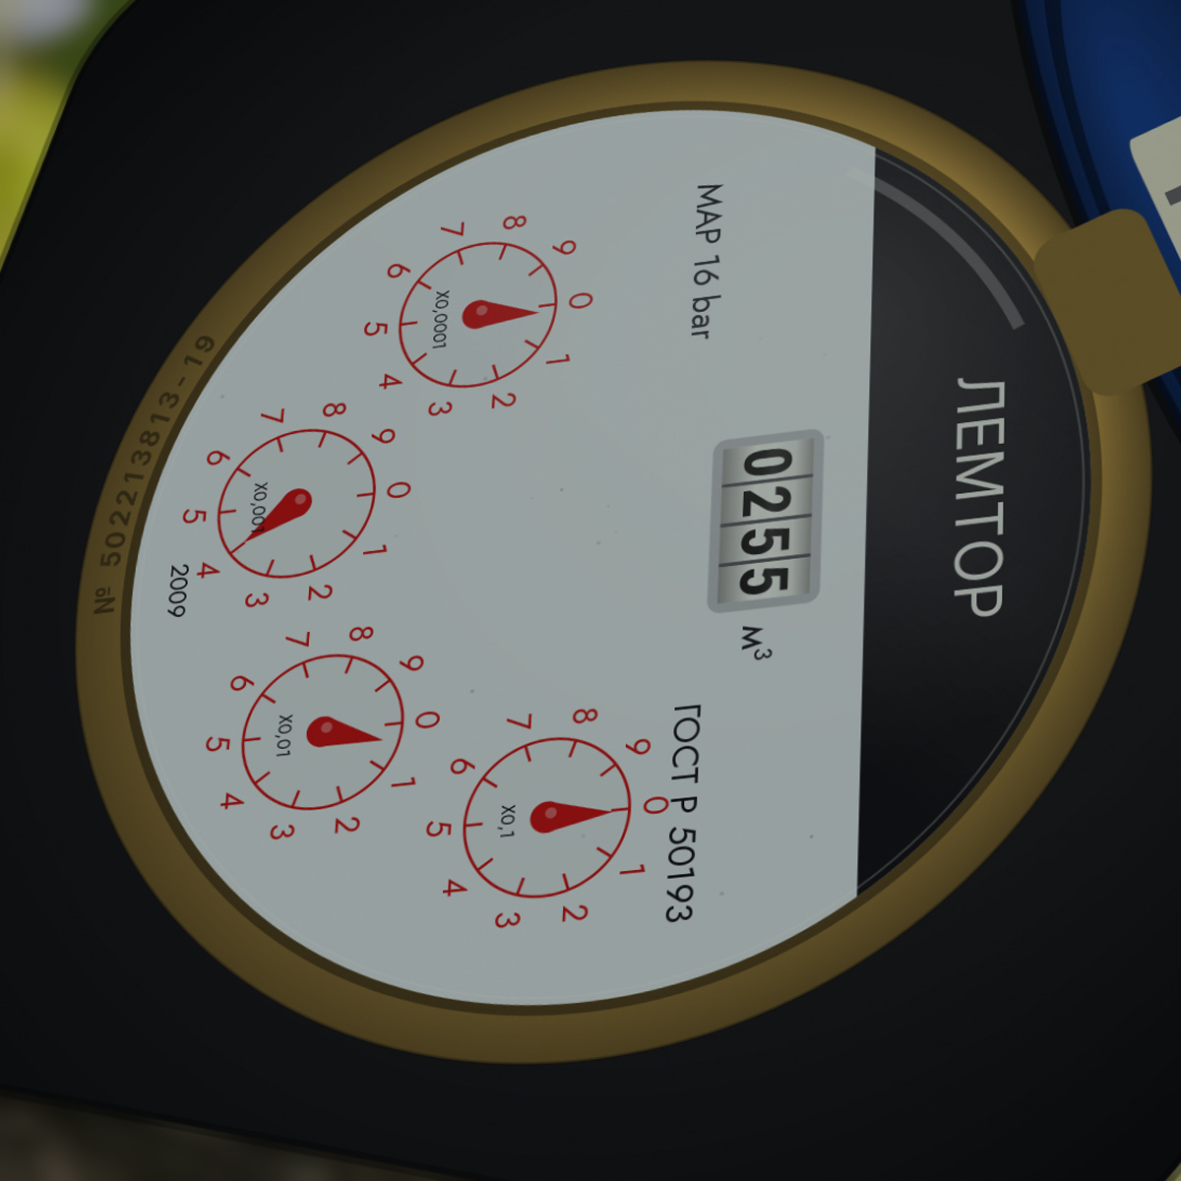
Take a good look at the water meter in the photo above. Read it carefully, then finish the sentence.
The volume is 255.0040 m³
